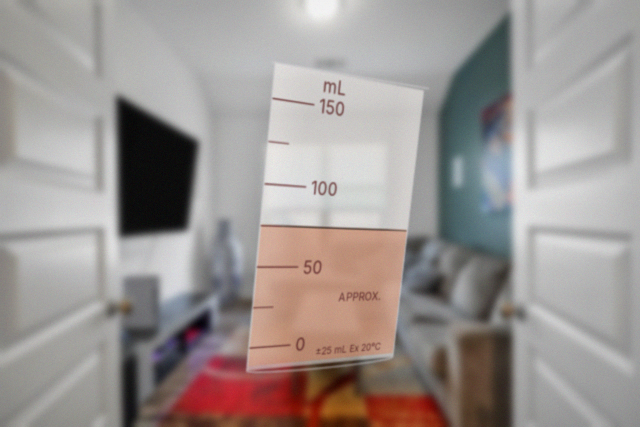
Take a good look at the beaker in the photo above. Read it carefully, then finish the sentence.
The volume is 75 mL
